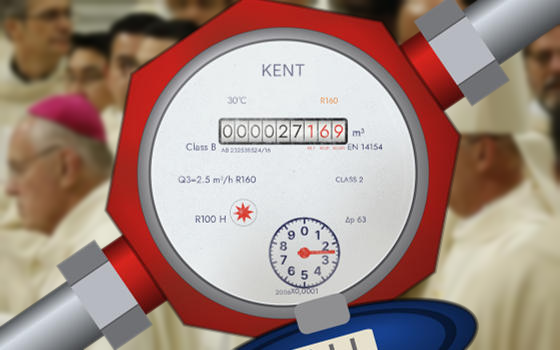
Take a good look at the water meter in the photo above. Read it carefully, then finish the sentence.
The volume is 27.1692 m³
